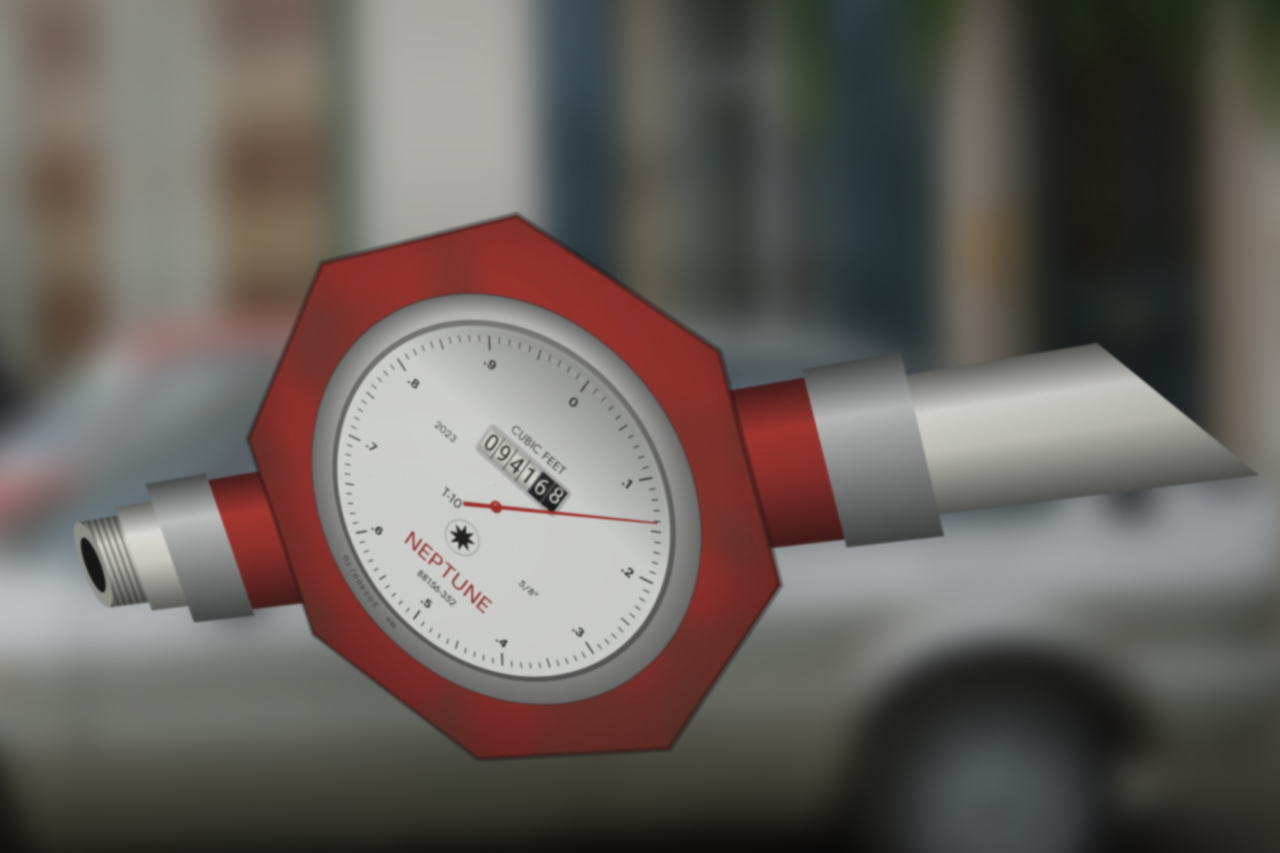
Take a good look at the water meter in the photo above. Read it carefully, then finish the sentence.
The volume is 94168.14 ft³
